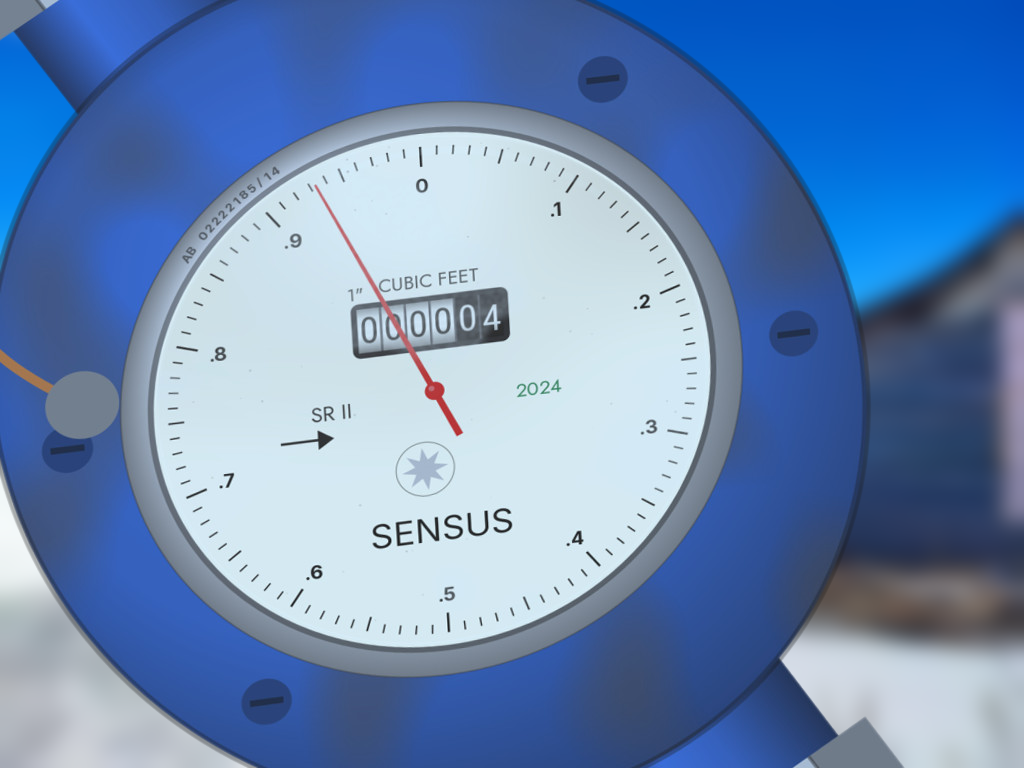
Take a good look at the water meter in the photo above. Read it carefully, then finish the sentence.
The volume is 3.93 ft³
